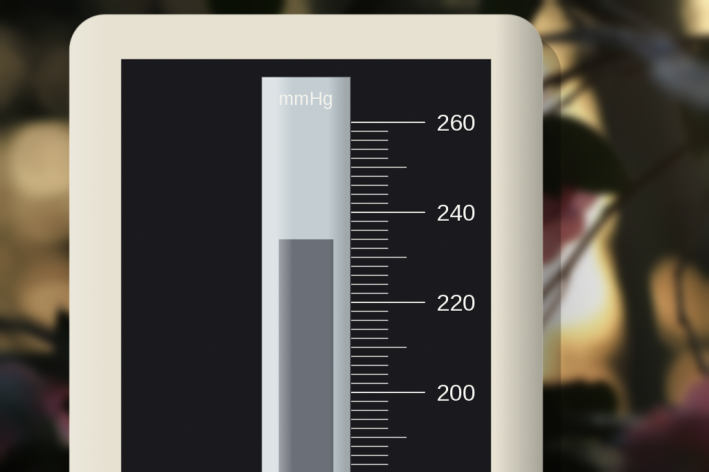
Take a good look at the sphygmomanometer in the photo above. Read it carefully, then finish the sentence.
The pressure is 234 mmHg
